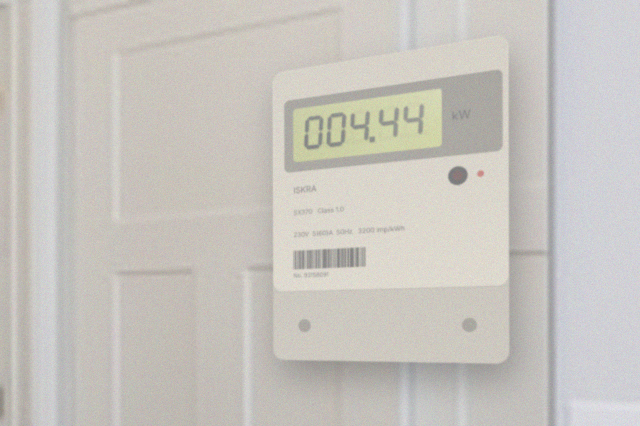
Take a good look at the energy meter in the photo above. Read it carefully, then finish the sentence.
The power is 4.44 kW
